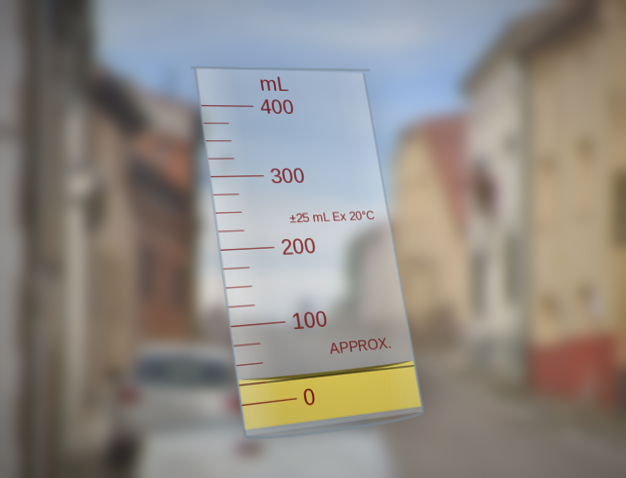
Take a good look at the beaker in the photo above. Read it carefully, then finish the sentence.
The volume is 25 mL
